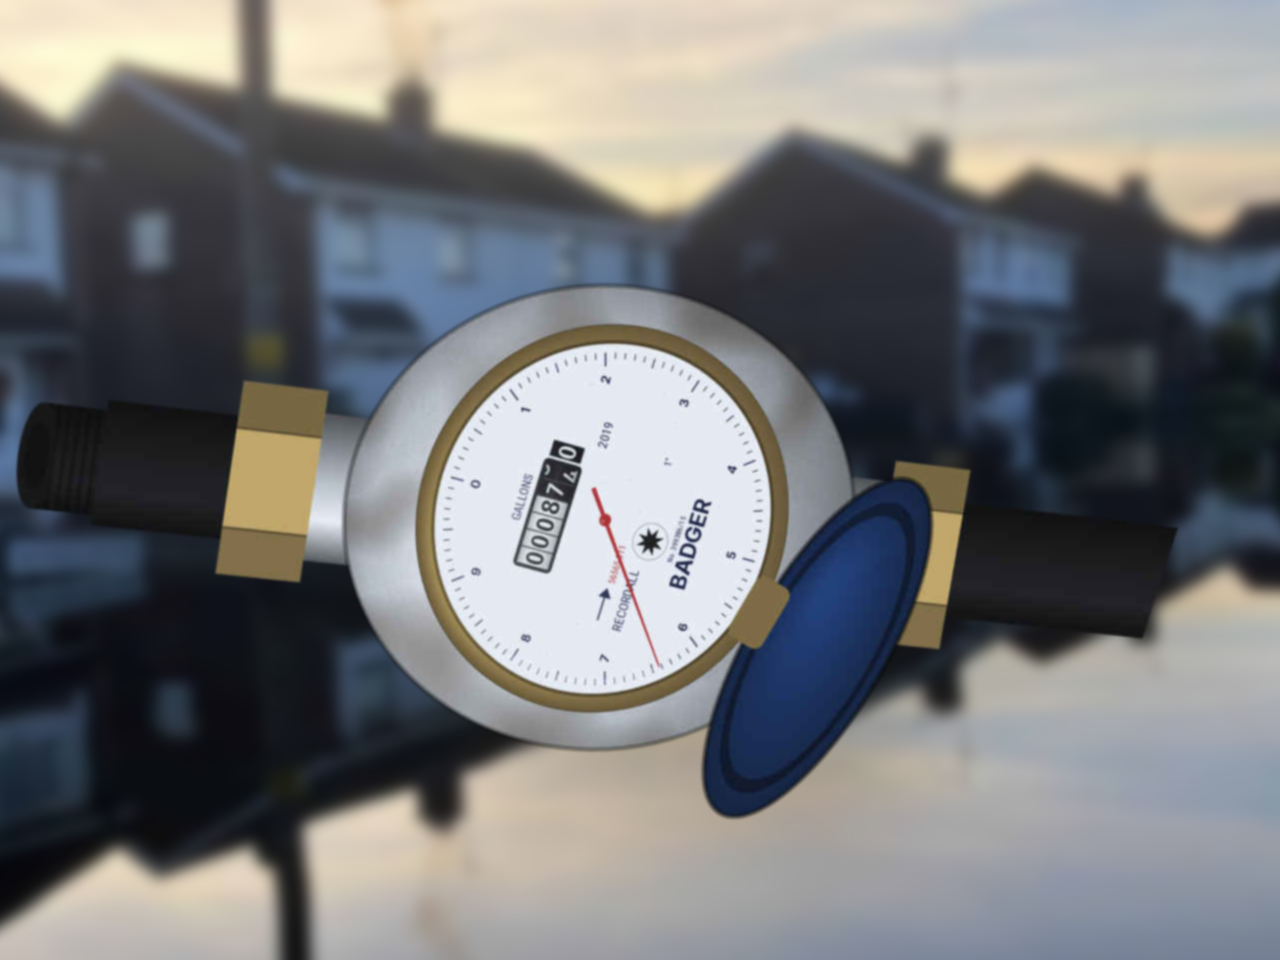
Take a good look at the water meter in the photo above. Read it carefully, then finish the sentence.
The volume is 8736.4 gal
